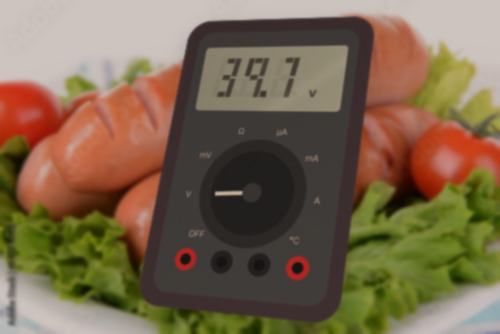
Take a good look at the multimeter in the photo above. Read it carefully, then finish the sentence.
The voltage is 39.7 V
